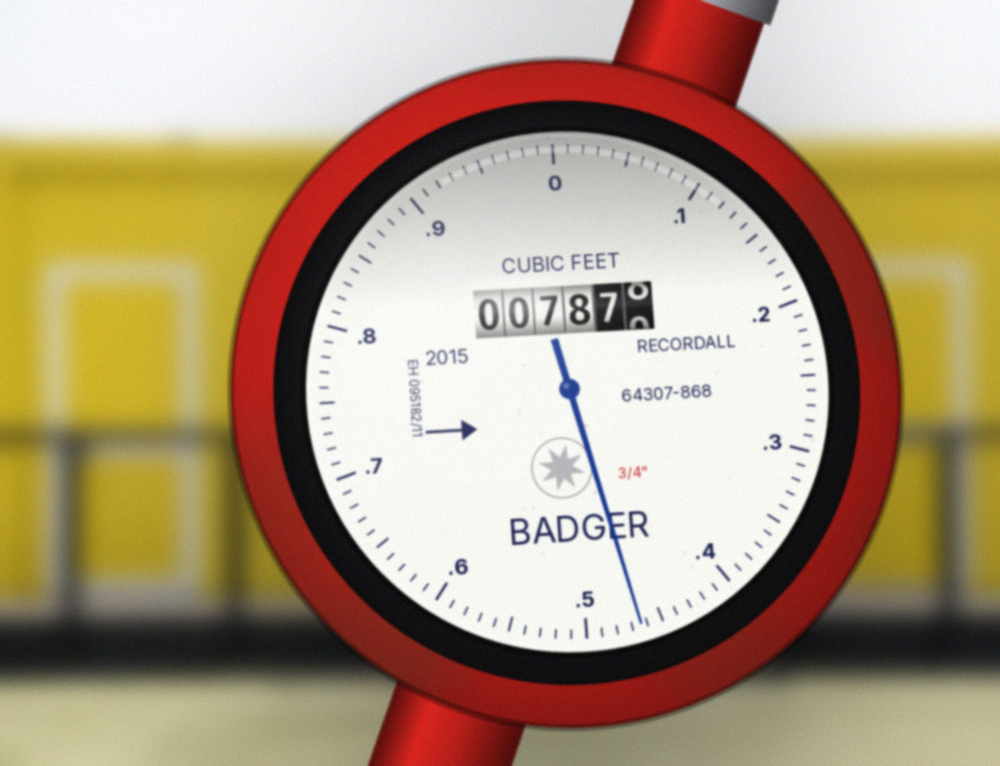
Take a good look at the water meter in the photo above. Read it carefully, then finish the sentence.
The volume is 7878.46 ft³
